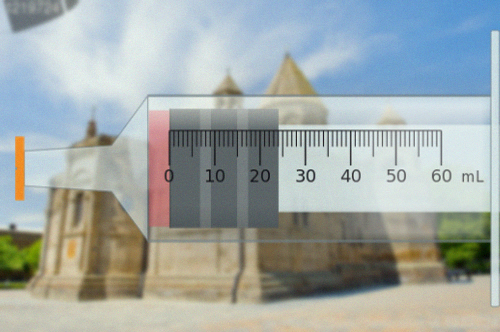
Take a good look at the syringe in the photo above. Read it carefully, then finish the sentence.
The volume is 0 mL
